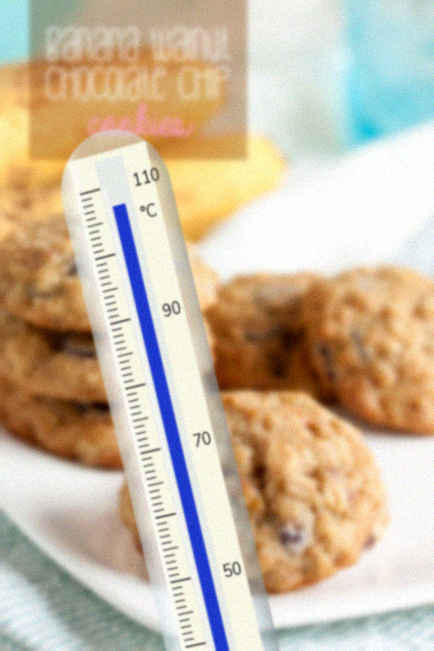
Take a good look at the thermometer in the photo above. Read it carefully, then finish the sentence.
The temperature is 107 °C
